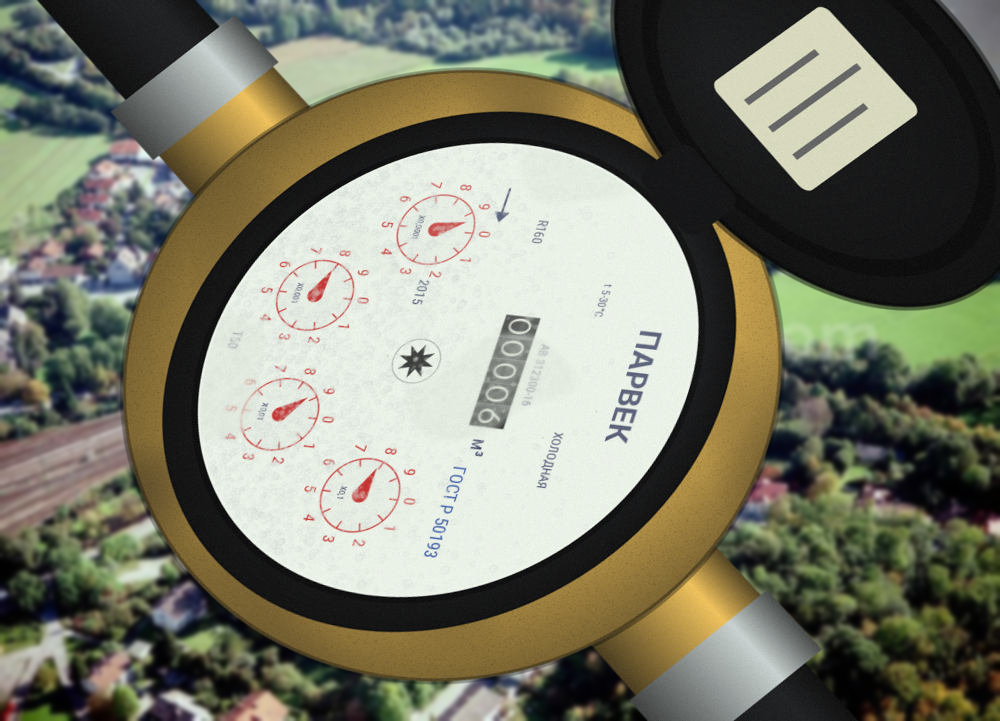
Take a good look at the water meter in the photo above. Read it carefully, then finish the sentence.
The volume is 6.7879 m³
